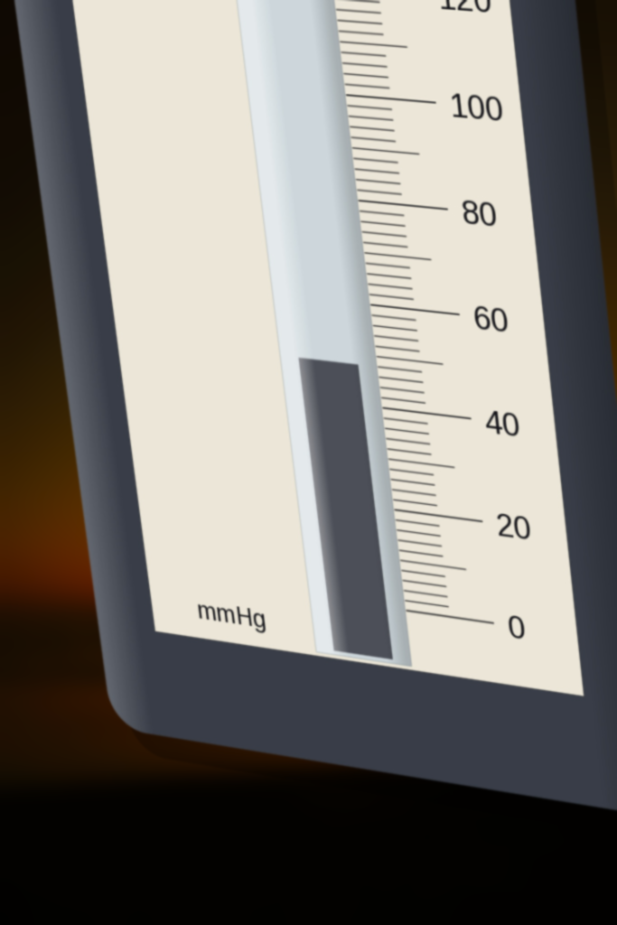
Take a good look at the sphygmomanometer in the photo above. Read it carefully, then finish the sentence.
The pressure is 48 mmHg
